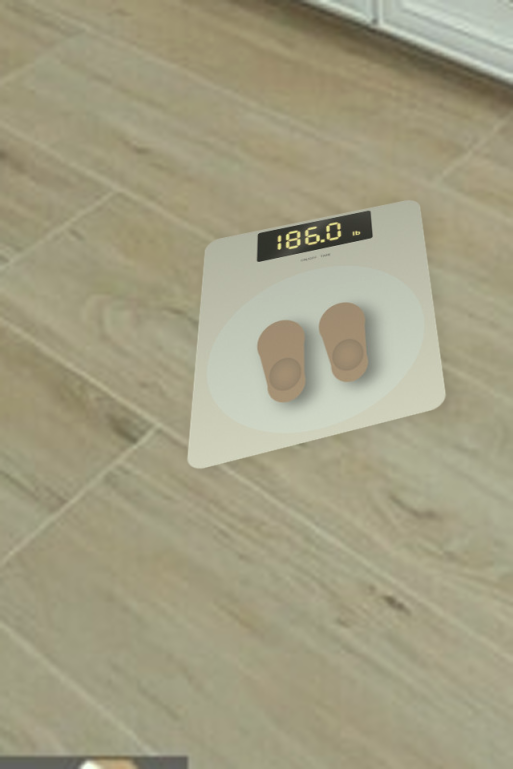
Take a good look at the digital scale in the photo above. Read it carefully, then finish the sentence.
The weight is 186.0 lb
